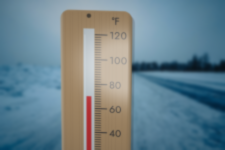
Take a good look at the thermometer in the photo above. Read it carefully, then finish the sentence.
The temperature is 70 °F
